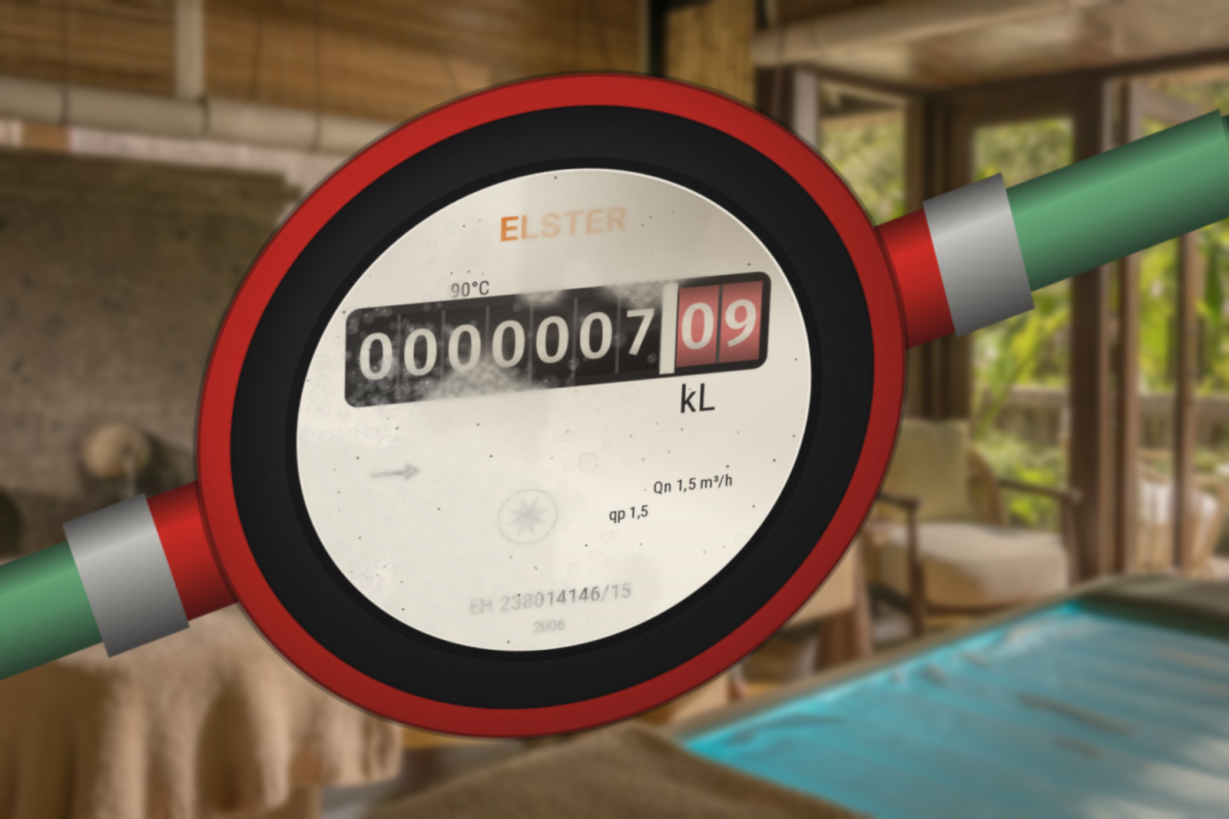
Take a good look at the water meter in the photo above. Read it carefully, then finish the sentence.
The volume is 7.09 kL
